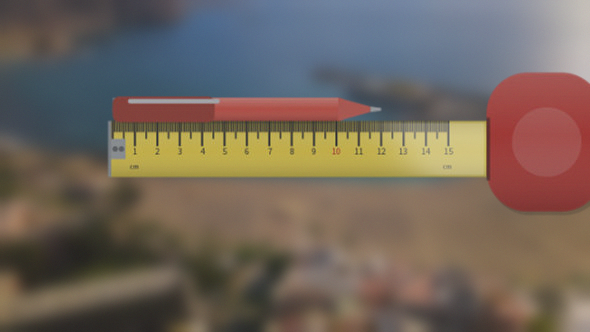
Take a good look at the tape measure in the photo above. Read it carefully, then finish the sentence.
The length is 12 cm
